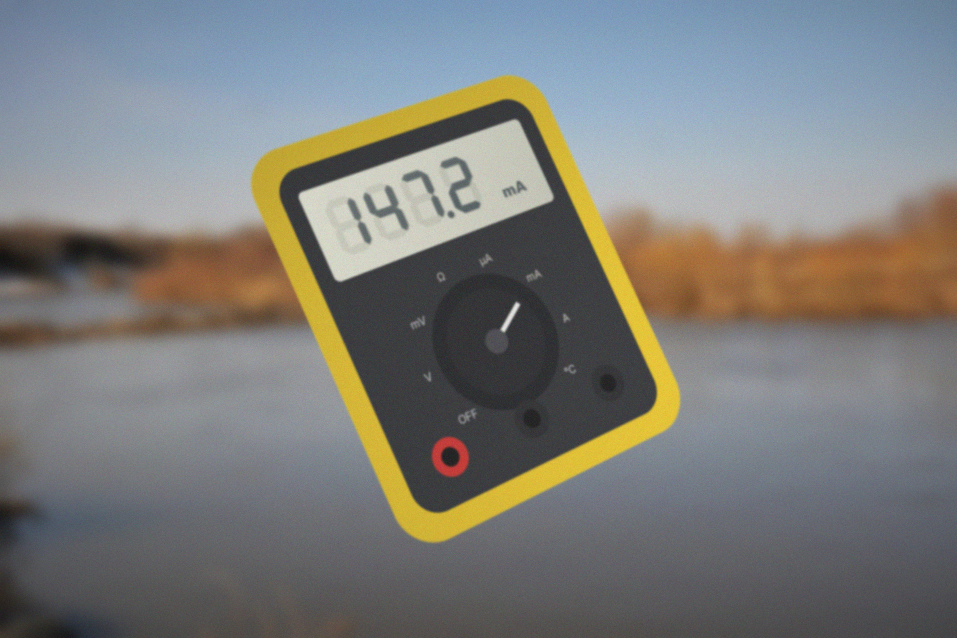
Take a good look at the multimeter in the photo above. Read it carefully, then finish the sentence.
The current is 147.2 mA
